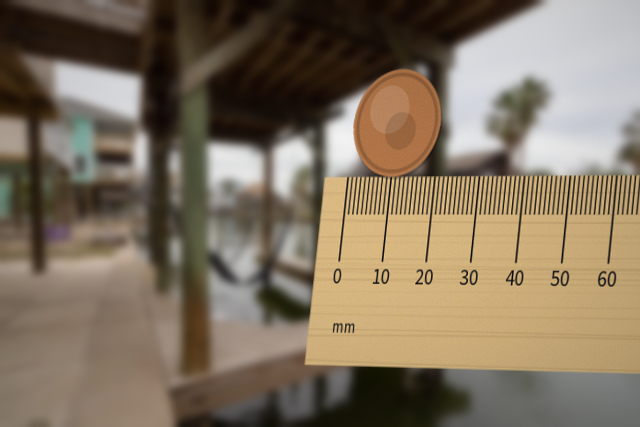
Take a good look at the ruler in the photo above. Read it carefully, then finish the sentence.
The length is 20 mm
